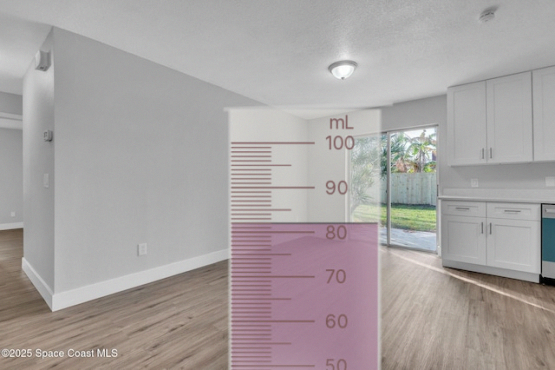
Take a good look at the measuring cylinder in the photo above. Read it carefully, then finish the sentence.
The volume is 82 mL
